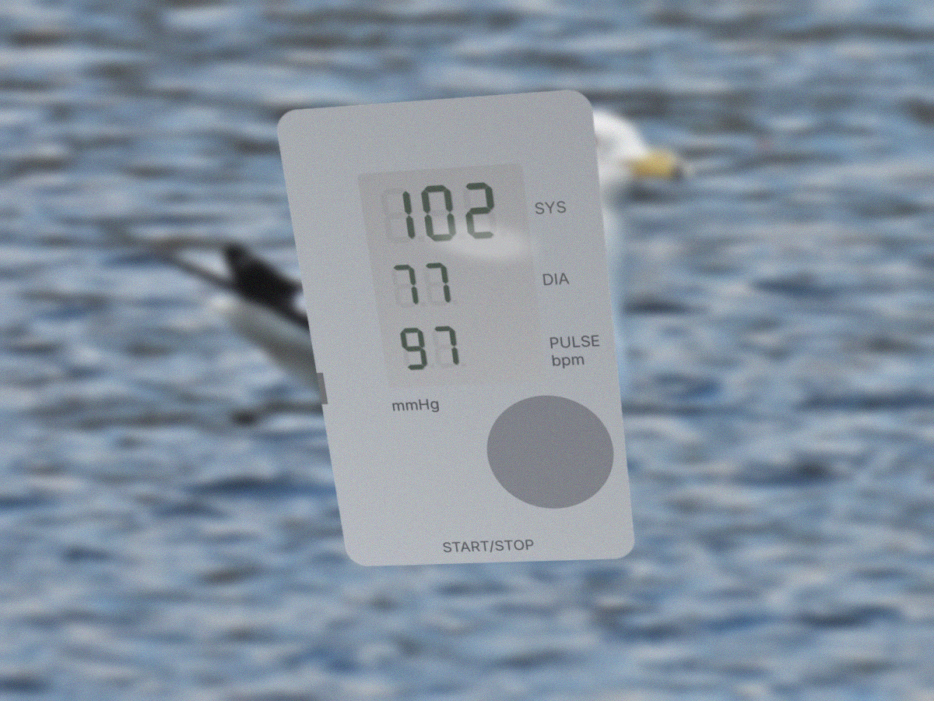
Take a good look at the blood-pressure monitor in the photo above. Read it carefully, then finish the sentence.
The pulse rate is 97 bpm
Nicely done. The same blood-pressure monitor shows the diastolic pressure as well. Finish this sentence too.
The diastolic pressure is 77 mmHg
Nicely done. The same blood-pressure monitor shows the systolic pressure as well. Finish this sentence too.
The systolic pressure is 102 mmHg
